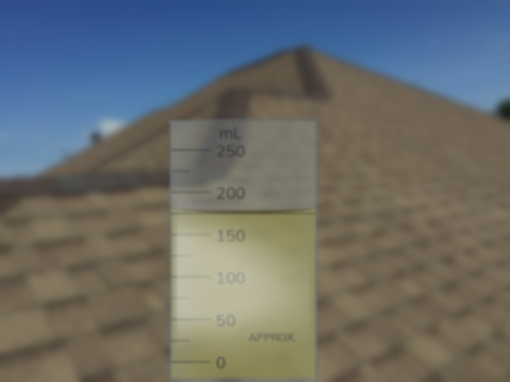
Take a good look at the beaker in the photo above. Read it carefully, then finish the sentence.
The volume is 175 mL
